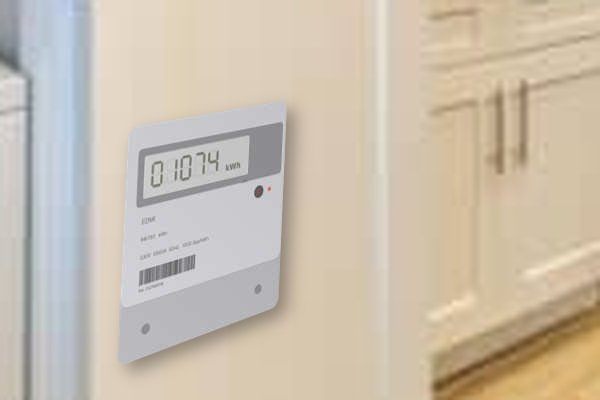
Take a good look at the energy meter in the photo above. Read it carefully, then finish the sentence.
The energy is 1074 kWh
